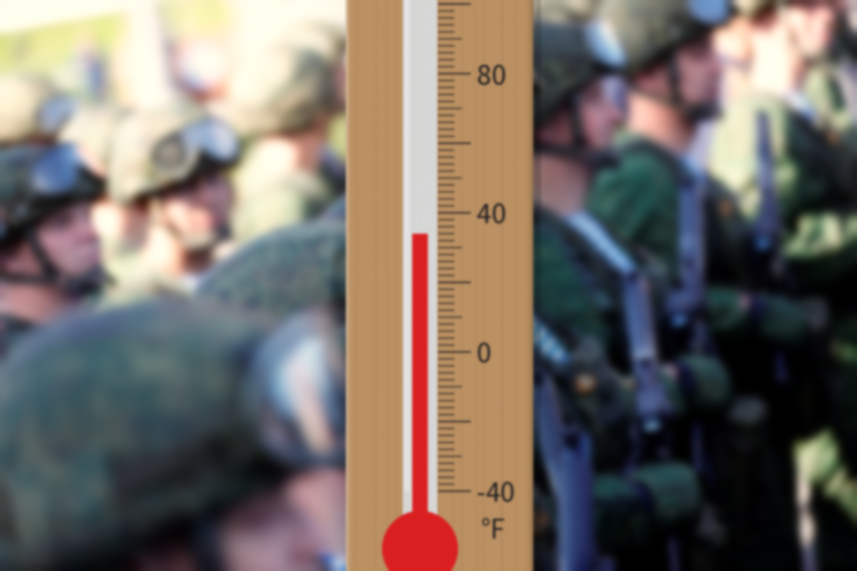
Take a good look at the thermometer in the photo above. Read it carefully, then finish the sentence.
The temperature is 34 °F
